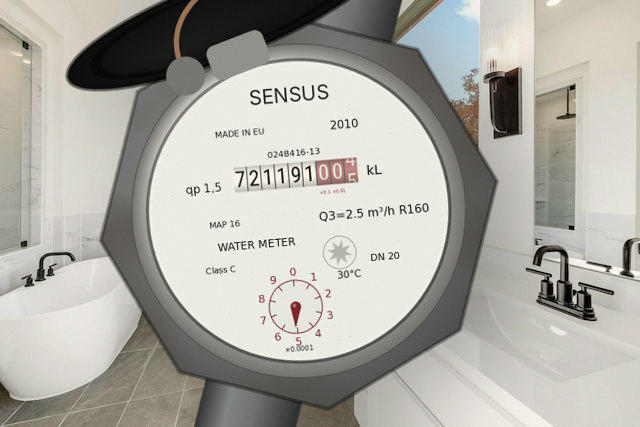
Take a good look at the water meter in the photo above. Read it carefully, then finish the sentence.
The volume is 721191.0045 kL
